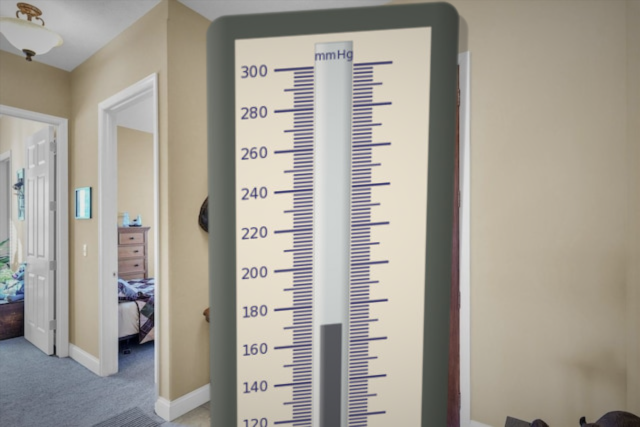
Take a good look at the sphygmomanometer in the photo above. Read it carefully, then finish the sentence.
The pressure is 170 mmHg
